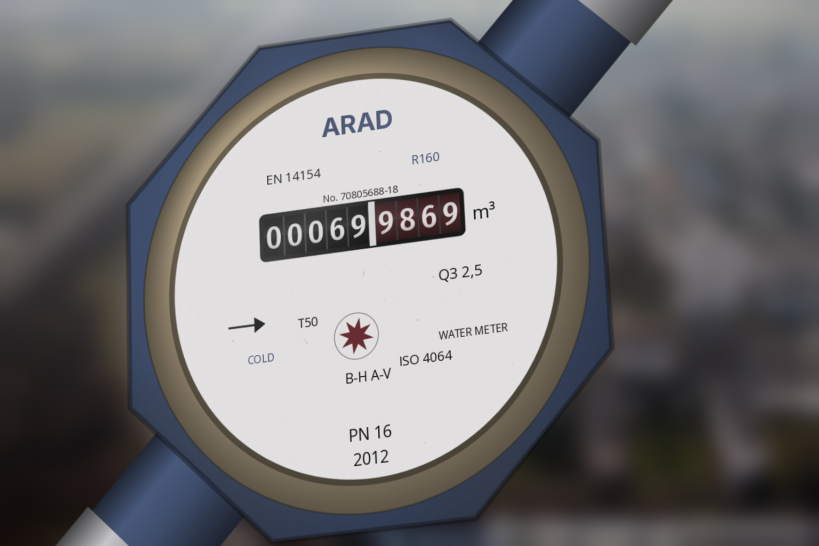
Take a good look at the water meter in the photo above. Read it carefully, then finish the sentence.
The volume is 69.9869 m³
